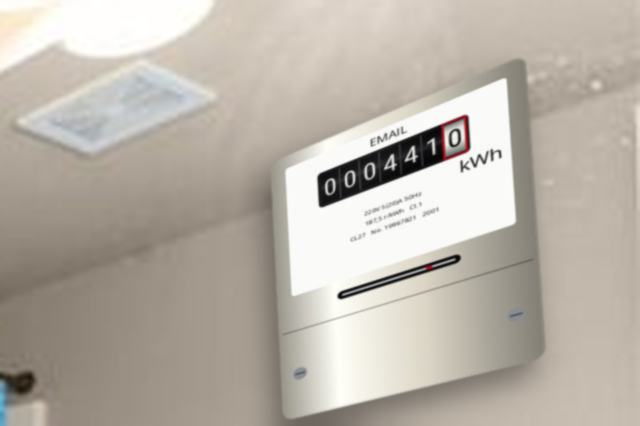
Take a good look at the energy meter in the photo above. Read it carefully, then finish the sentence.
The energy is 441.0 kWh
